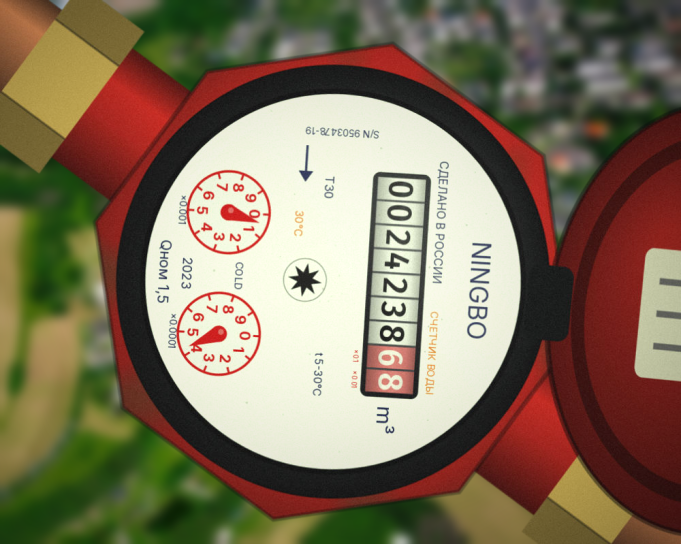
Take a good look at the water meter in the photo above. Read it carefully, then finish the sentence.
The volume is 24238.6804 m³
